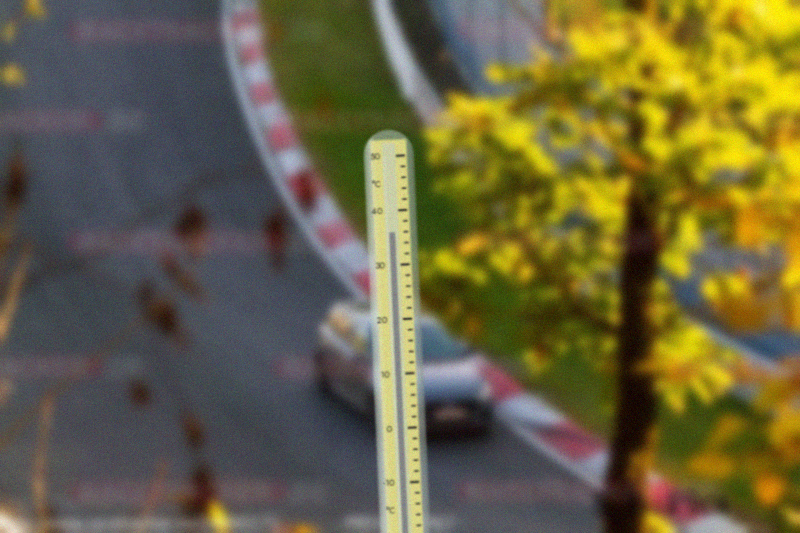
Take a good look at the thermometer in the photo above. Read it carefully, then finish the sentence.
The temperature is 36 °C
